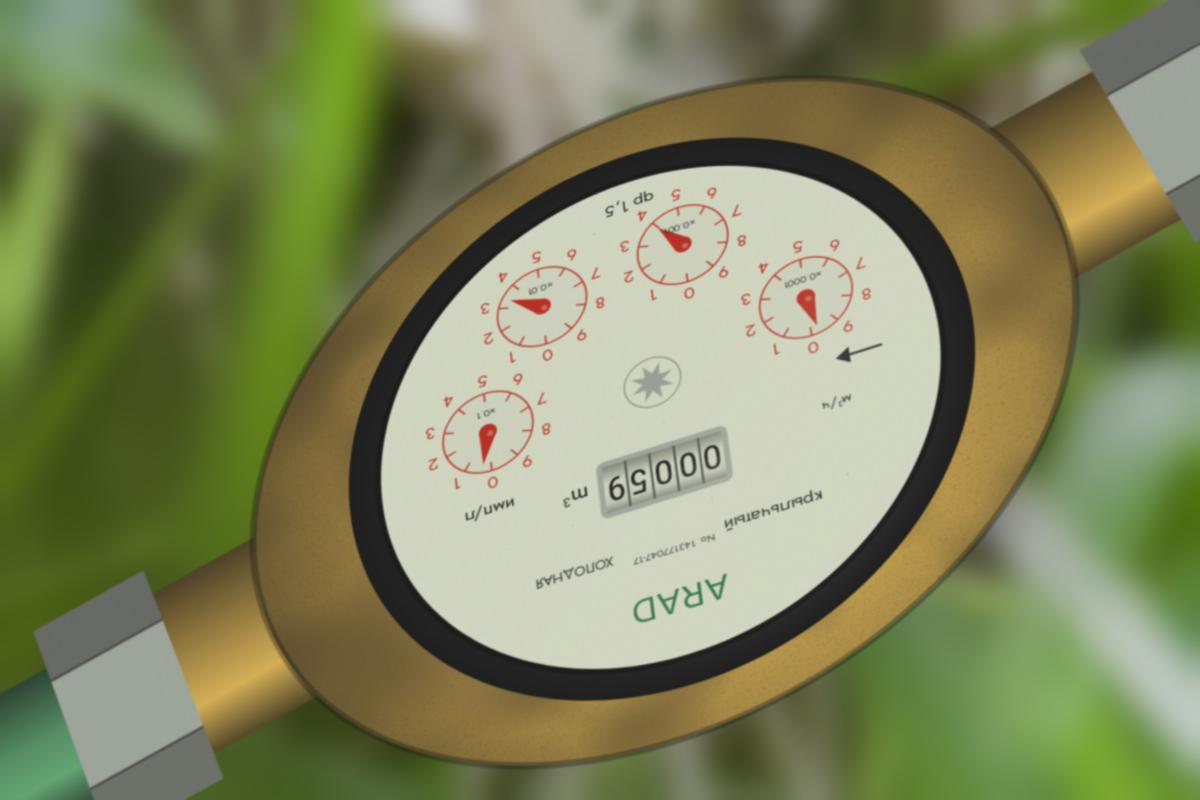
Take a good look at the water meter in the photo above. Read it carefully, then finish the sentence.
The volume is 59.0339 m³
